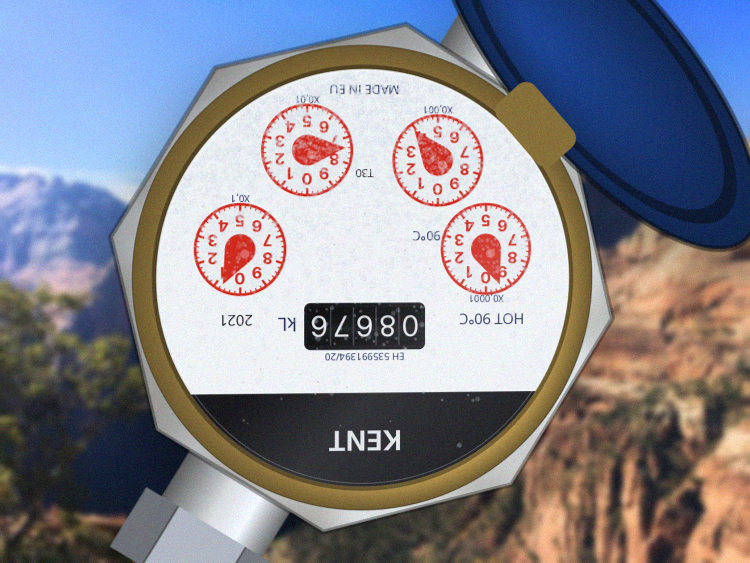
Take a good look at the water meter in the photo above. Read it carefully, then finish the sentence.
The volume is 8676.0739 kL
